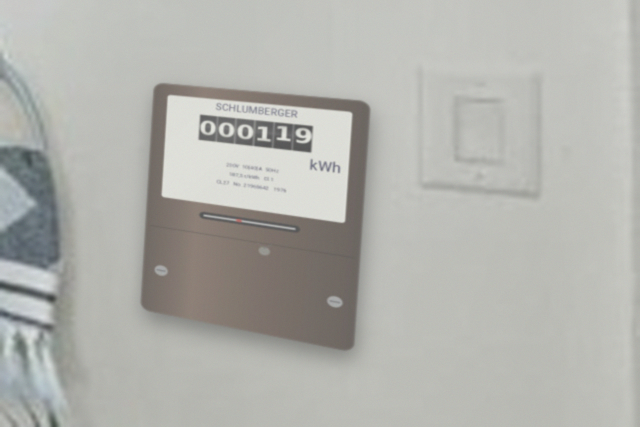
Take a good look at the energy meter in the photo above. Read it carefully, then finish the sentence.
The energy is 119 kWh
